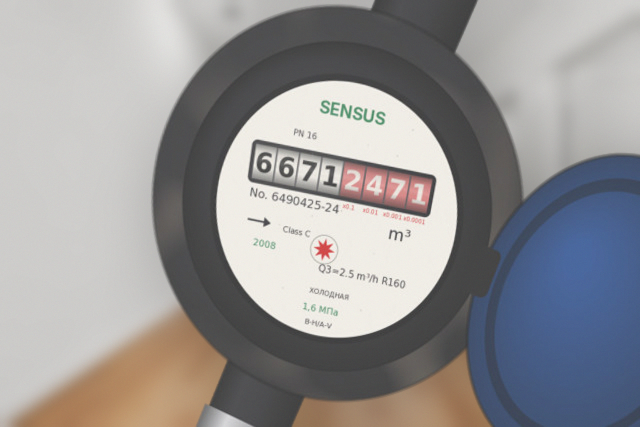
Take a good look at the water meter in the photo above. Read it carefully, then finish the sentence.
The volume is 6671.2471 m³
